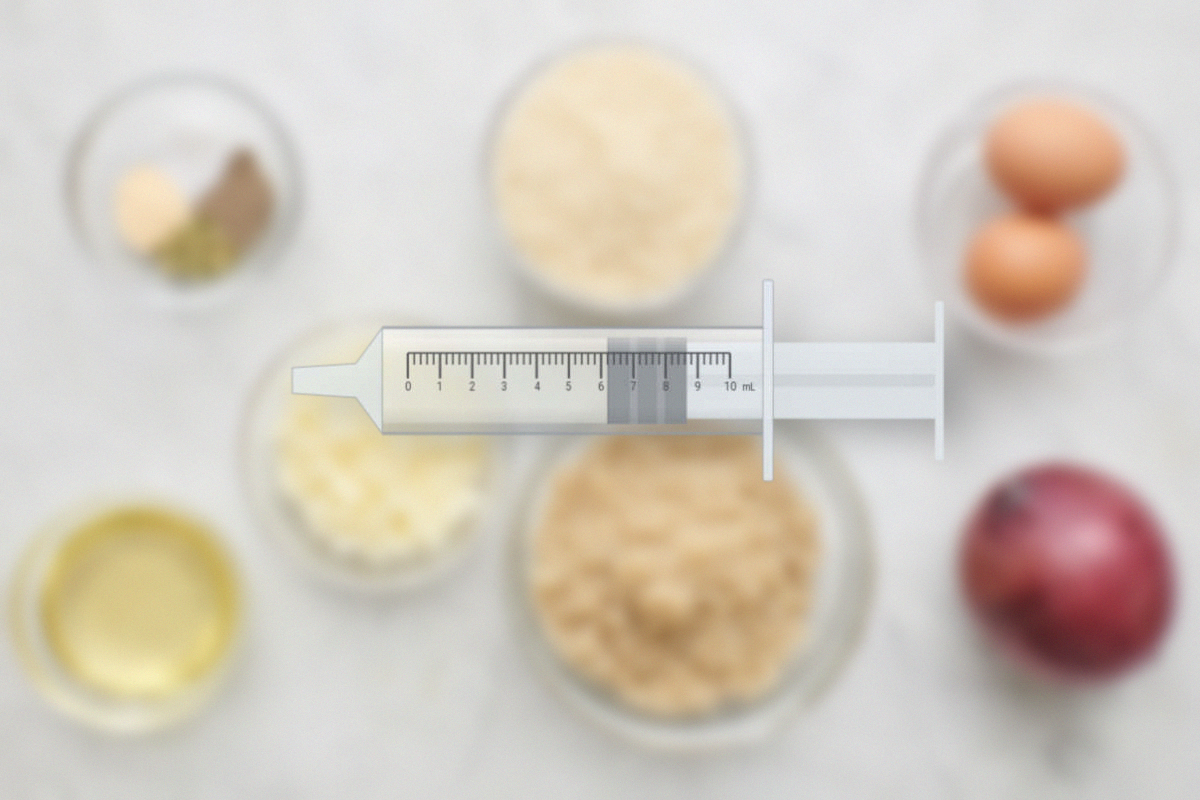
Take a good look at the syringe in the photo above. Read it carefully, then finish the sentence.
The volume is 6.2 mL
